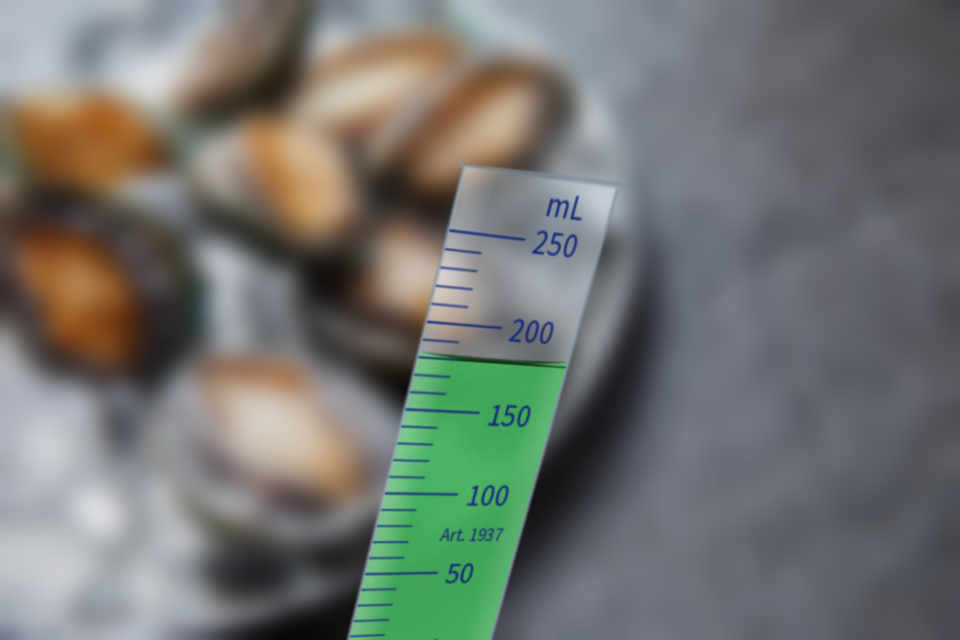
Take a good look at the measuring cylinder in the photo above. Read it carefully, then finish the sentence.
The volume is 180 mL
